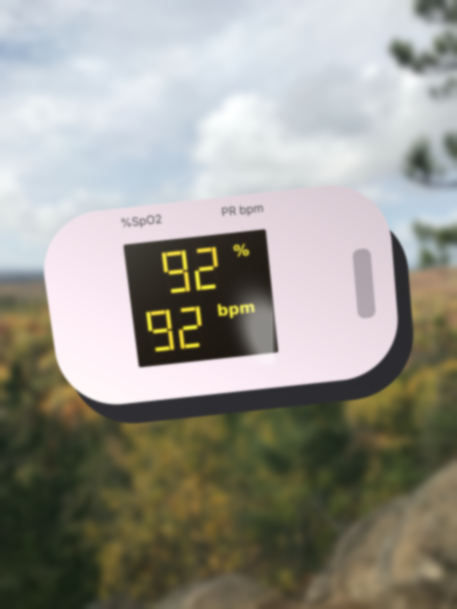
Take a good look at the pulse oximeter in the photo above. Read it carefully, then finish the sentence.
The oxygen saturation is 92 %
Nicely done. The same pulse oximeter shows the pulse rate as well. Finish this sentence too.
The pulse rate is 92 bpm
